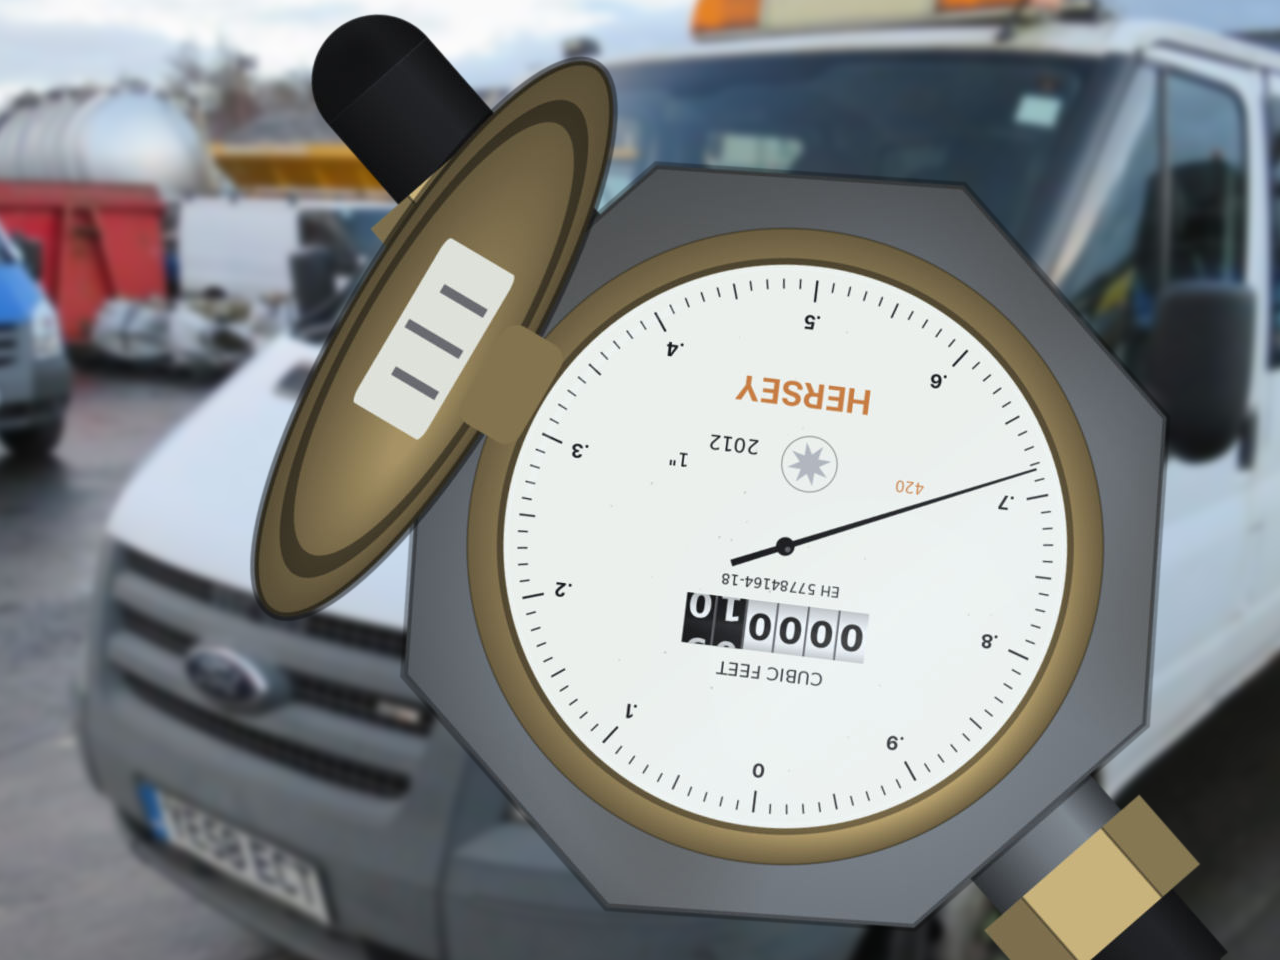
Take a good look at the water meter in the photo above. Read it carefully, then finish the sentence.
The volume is 9.68 ft³
